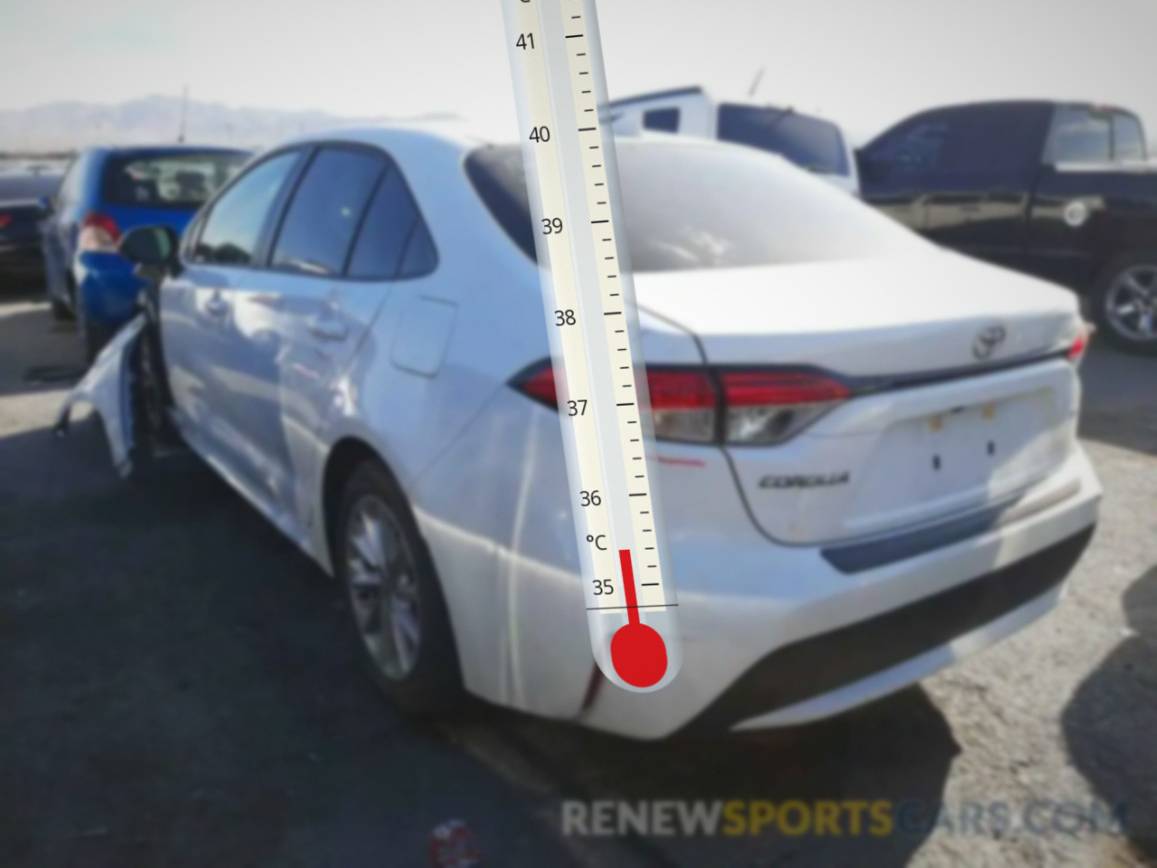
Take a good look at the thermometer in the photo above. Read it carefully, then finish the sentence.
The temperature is 35.4 °C
